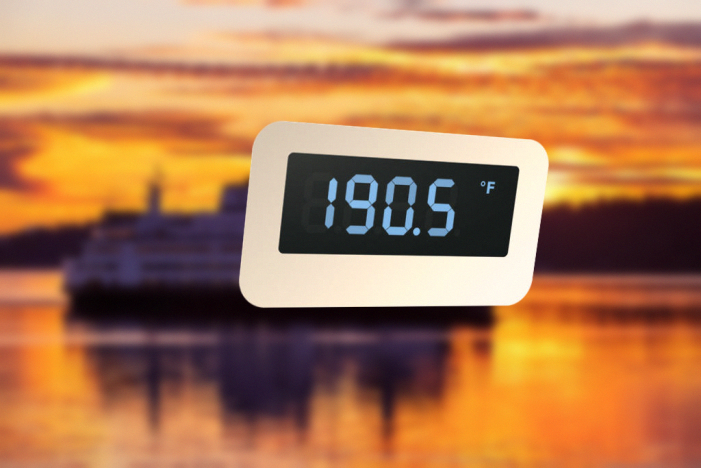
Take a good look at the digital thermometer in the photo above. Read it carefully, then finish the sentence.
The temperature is 190.5 °F
